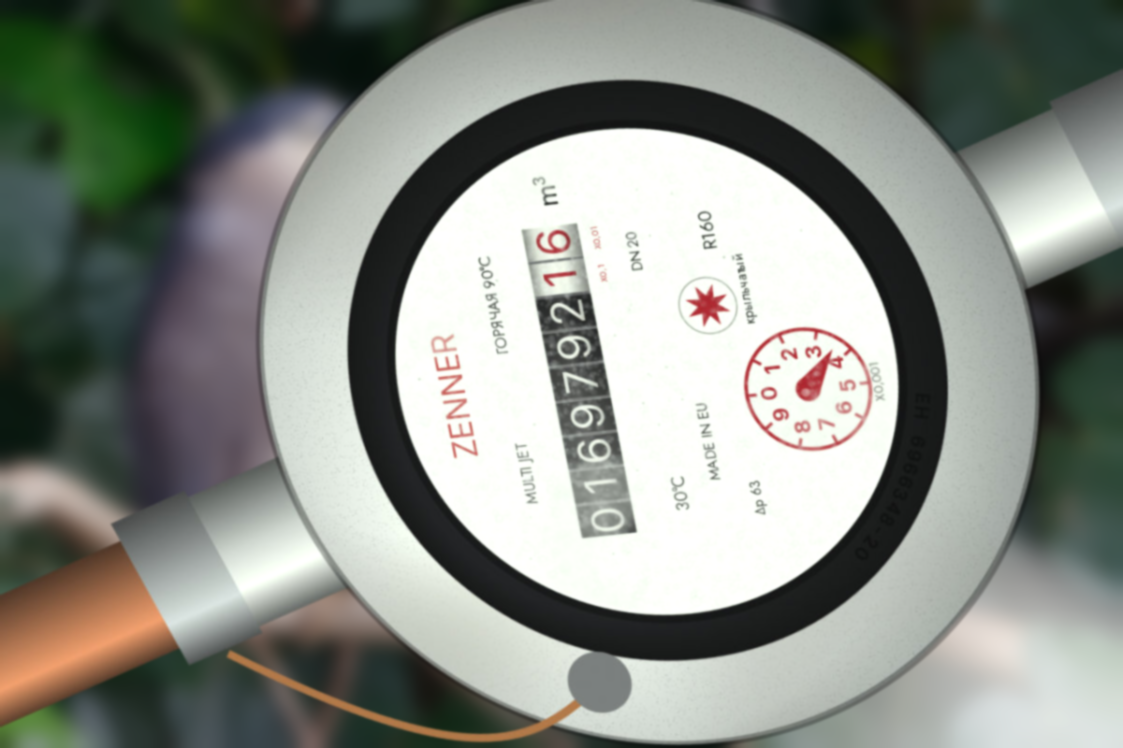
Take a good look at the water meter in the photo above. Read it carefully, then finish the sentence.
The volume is 169792.163 m³
